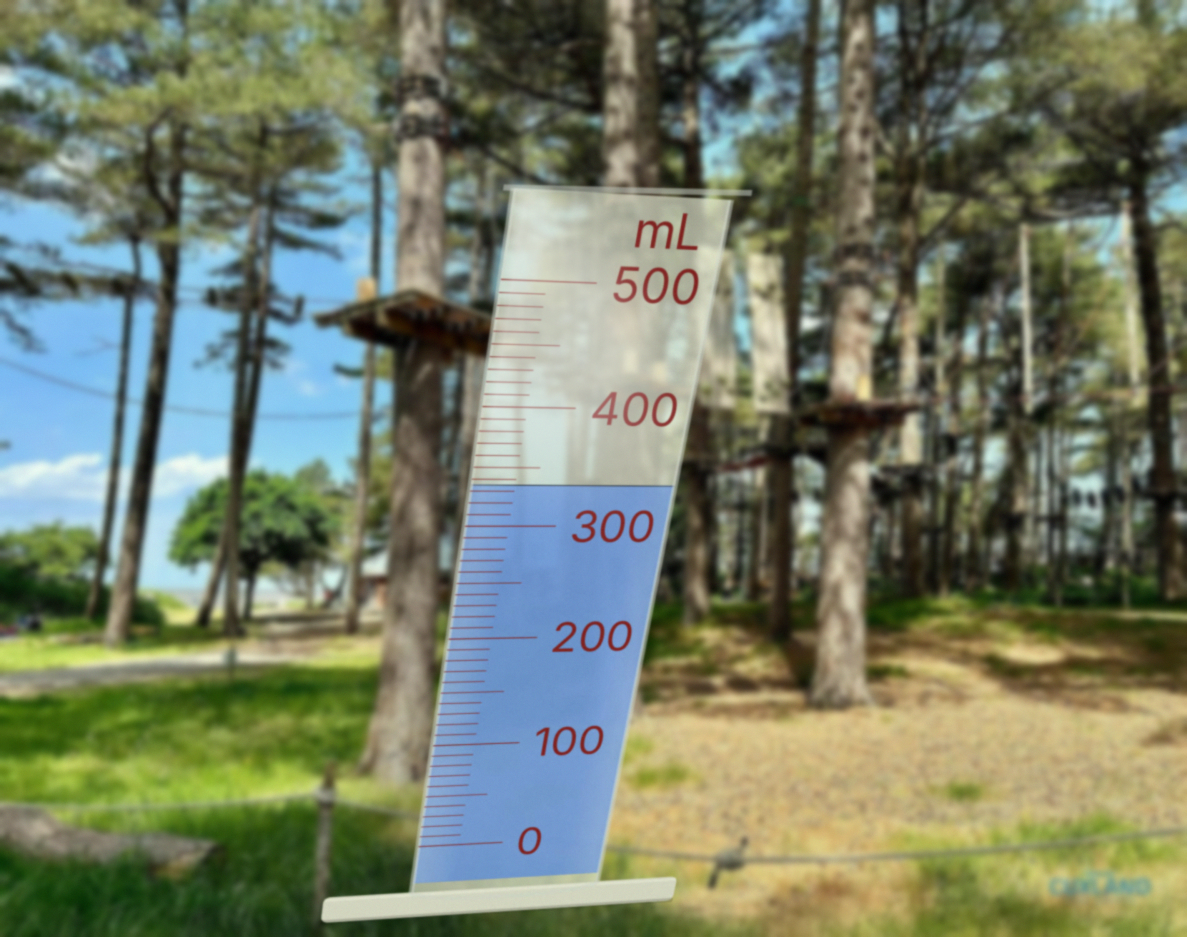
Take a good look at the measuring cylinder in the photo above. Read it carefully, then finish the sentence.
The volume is 335 mL
